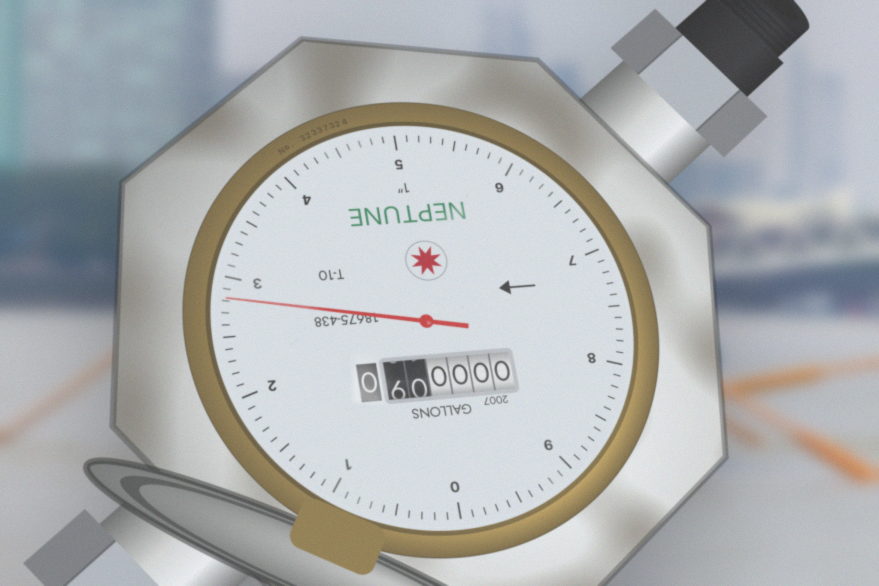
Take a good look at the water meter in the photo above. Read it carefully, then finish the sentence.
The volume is 92.8 gal
